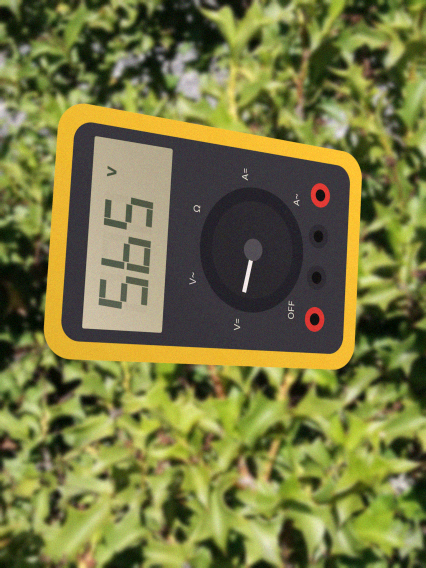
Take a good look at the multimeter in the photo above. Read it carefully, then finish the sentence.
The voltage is 565 V
